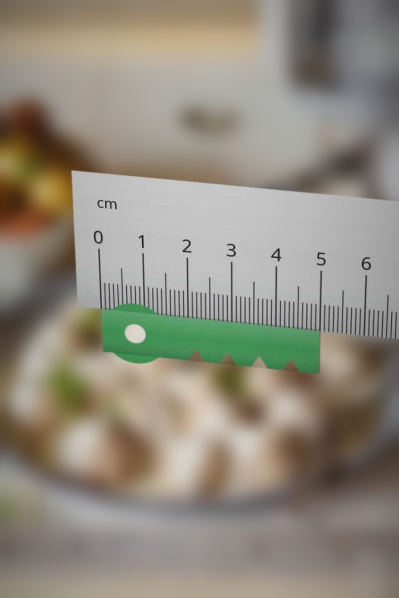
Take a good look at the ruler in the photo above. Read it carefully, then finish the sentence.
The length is 5 cm
